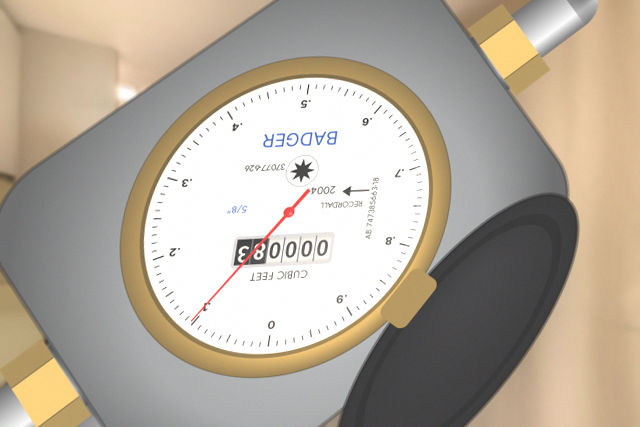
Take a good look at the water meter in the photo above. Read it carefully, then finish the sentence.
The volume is 83.10 ft³
